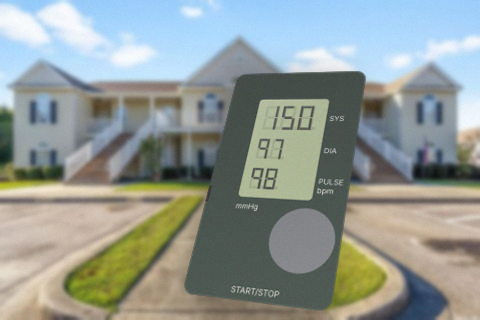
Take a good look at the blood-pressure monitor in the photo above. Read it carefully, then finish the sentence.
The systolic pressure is 150 mmHg
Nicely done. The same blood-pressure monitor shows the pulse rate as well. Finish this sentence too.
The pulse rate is 98 bpm
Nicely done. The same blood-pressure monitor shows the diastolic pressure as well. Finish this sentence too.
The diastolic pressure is 97 mmHg
